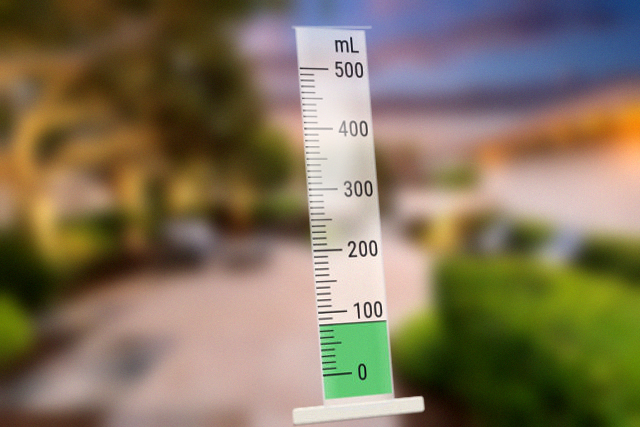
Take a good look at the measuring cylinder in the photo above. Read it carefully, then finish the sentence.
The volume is 80 mL
